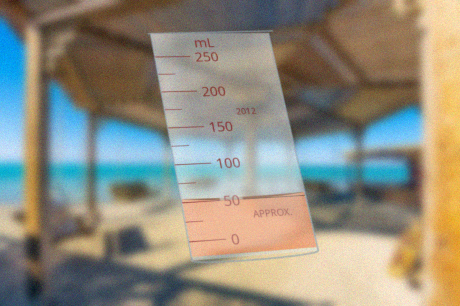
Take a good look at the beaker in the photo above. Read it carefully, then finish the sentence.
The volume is 50 mL
